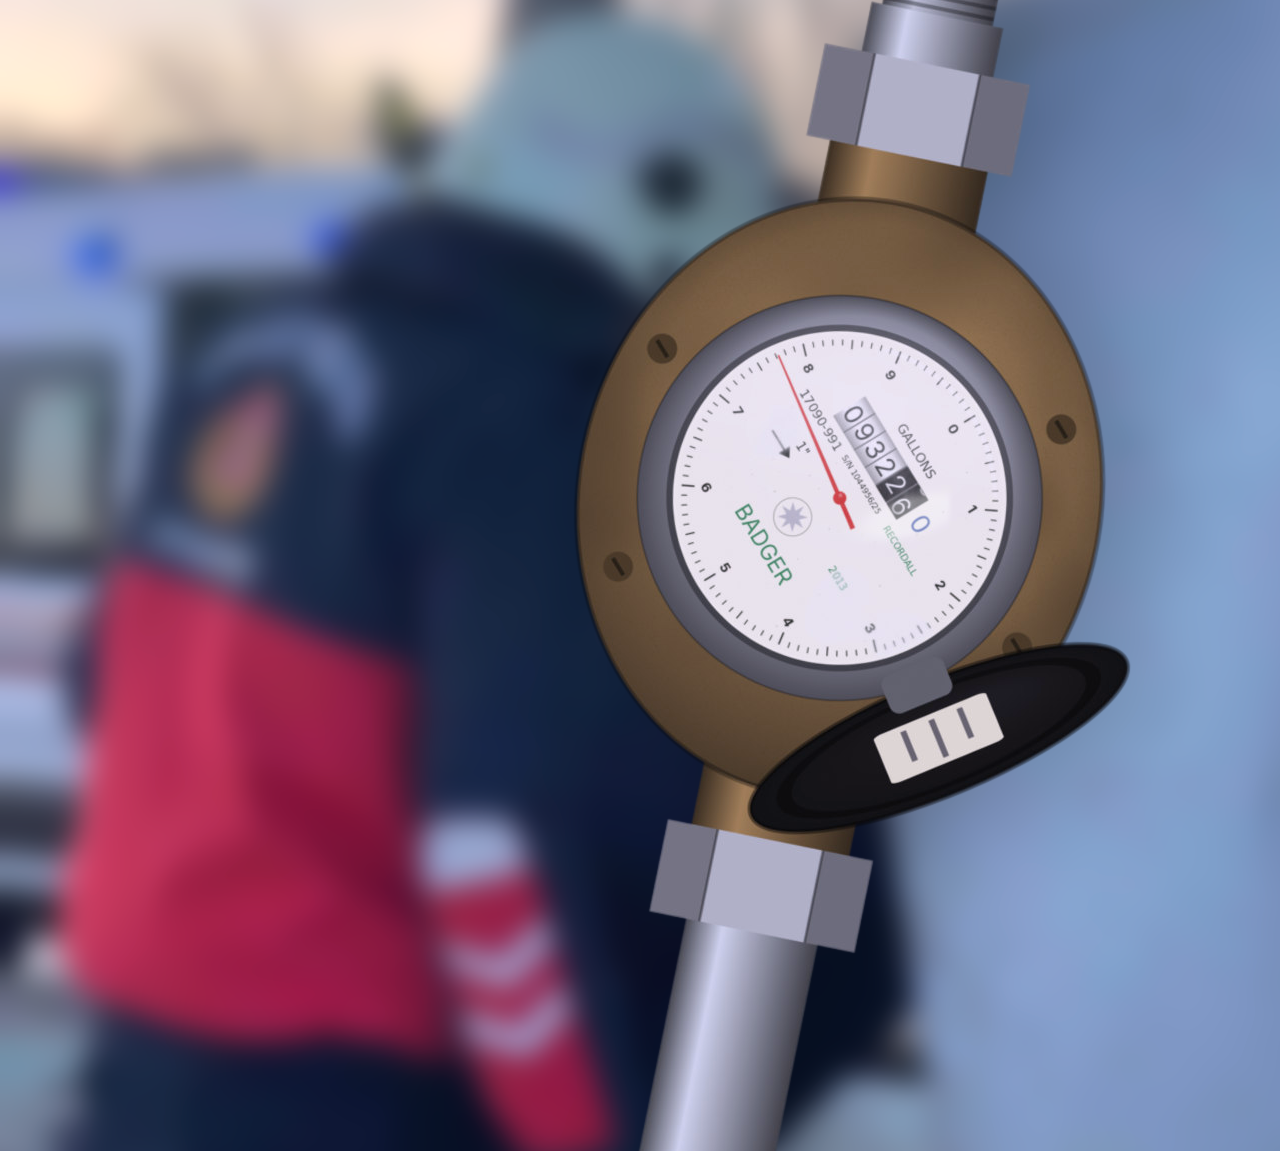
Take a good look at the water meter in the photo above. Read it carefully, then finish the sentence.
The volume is 932257.7 gal
